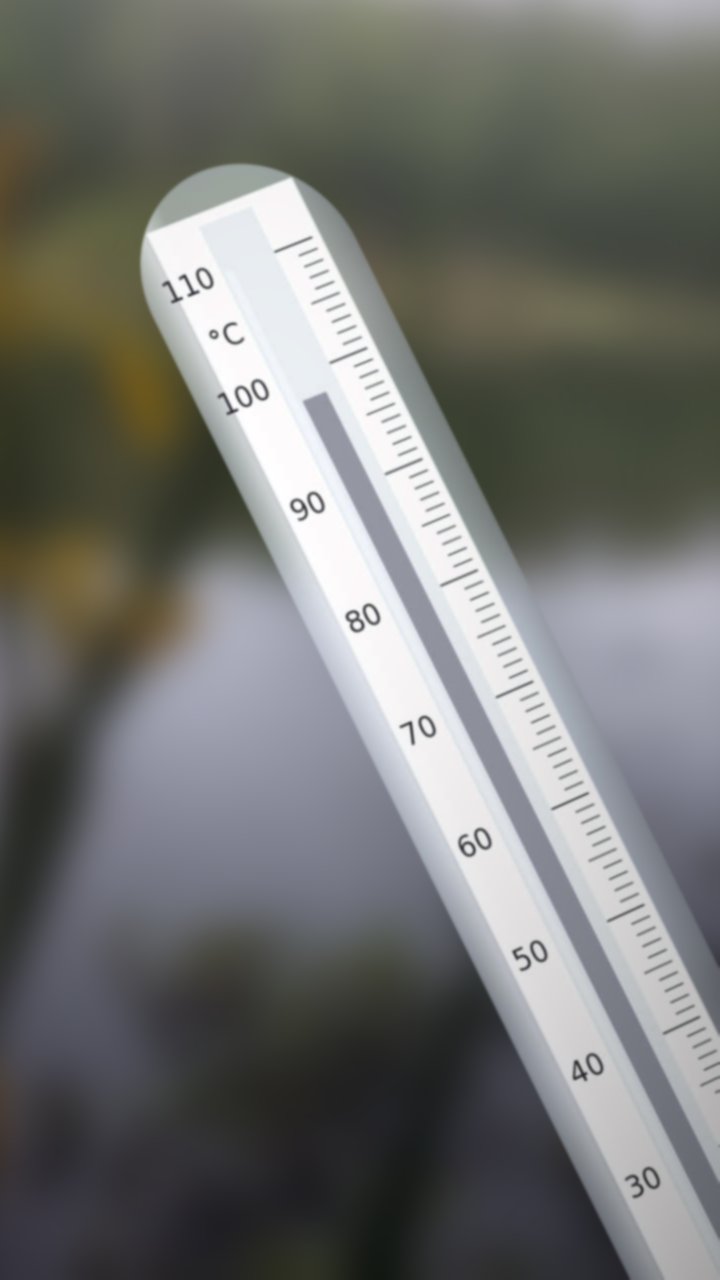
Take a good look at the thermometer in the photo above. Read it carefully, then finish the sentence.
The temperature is 98 °C
